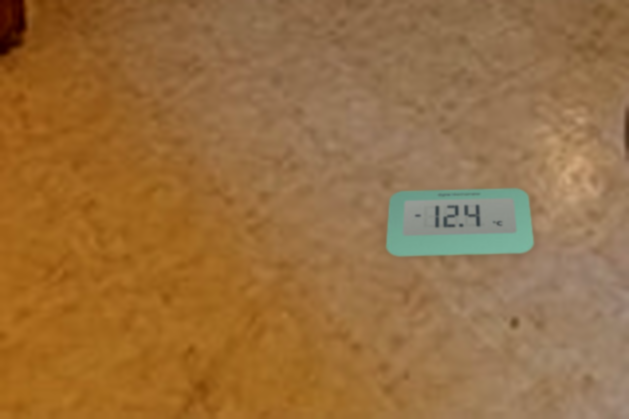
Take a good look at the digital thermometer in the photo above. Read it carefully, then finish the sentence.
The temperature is -12.4 °C
